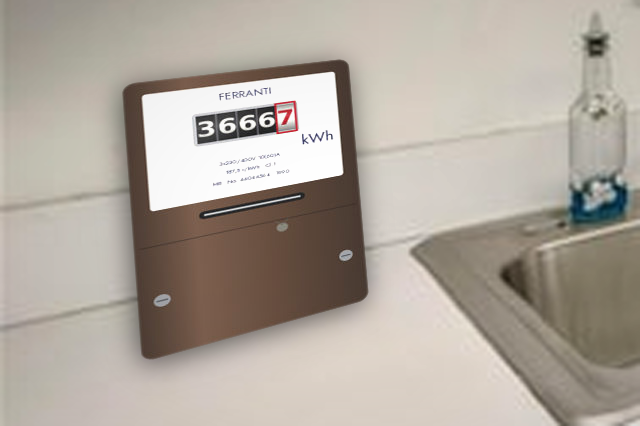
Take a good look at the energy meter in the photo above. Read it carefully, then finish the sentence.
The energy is 3666.7 kWh
